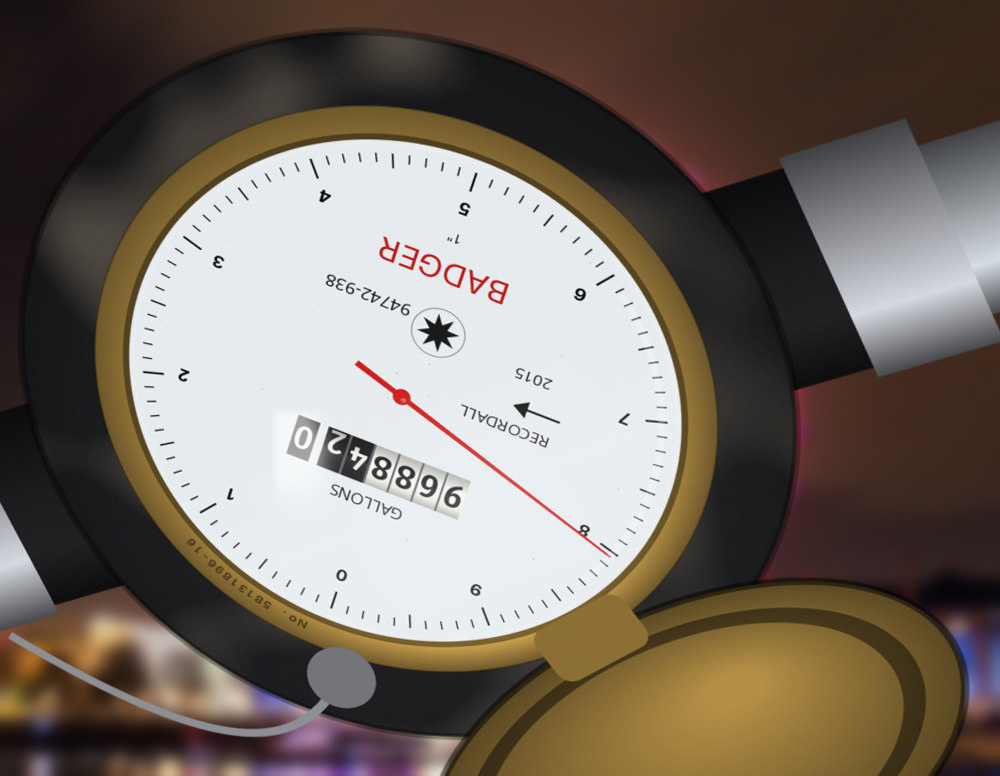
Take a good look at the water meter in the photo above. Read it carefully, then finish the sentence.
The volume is 9688418.0 gal
